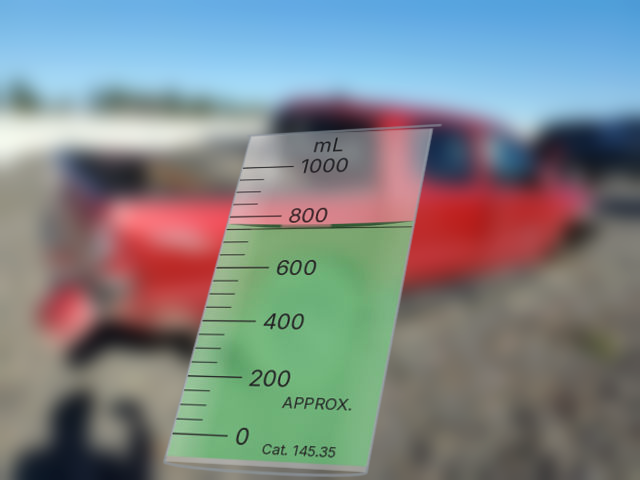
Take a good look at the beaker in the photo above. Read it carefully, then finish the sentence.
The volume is 750 mL
